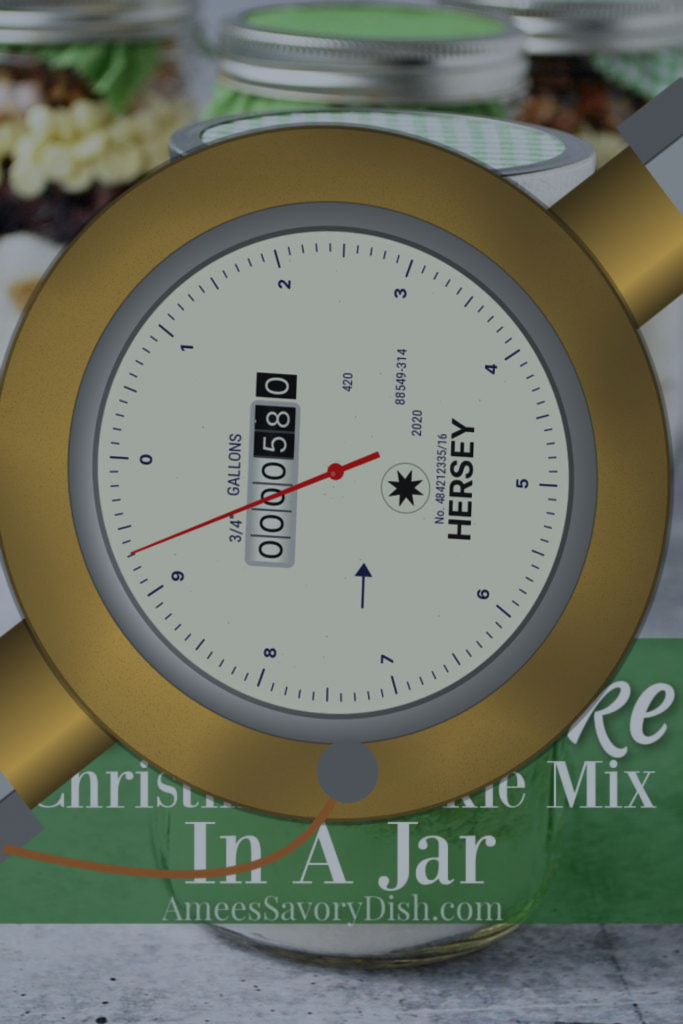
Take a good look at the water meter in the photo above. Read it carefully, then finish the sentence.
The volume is 579.3 gal
